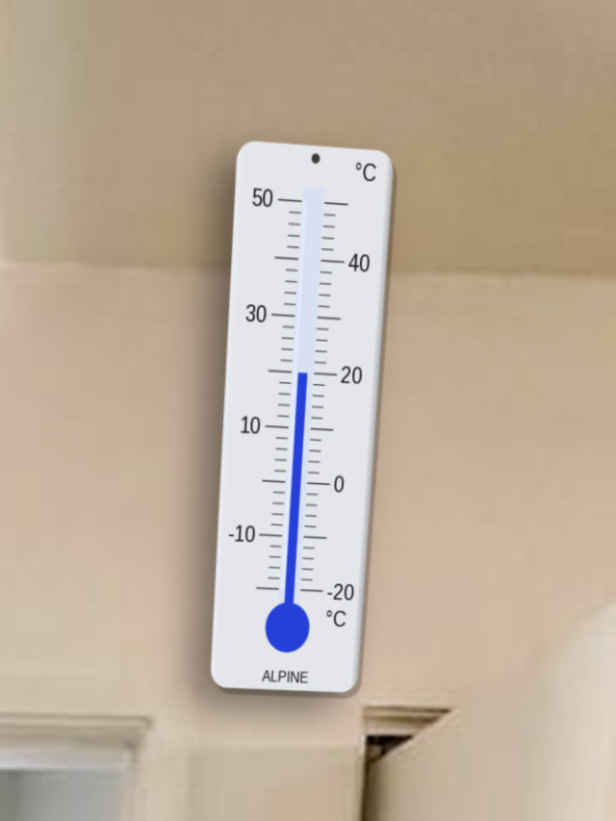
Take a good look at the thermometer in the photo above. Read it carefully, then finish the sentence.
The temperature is 20 °C
